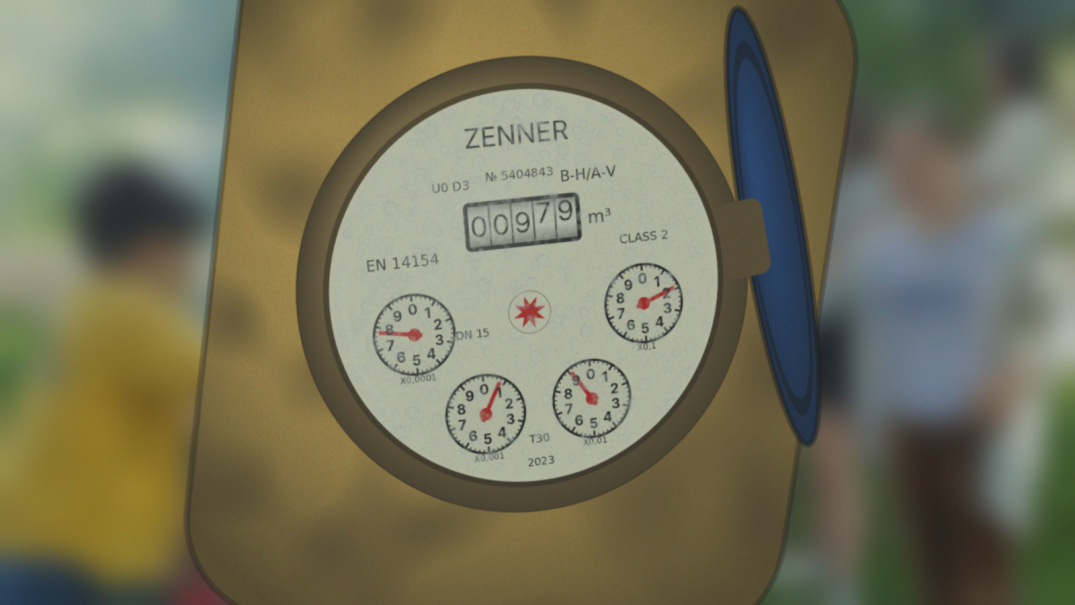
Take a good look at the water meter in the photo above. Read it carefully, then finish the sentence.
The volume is 979.1907 m³
